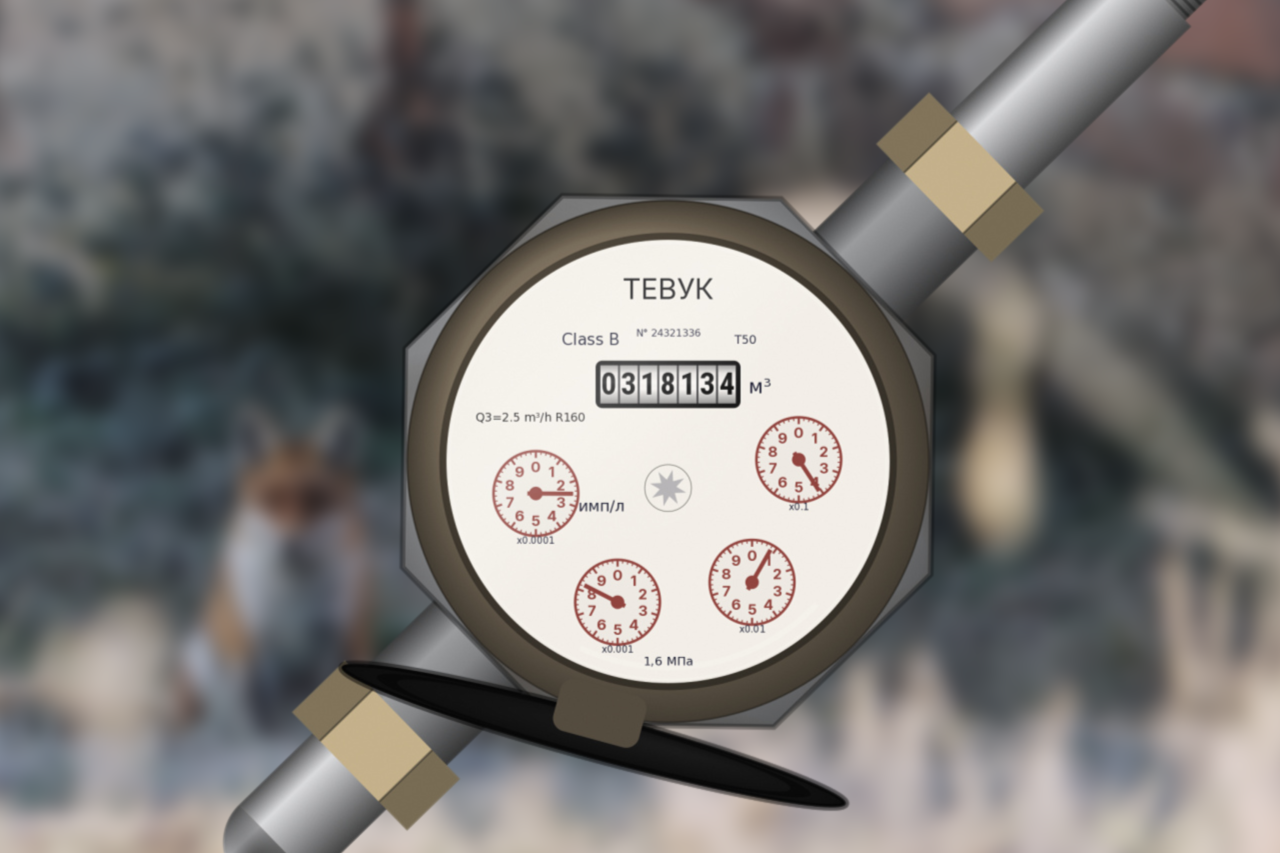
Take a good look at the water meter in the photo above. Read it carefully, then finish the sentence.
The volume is 318134.4082 m³
